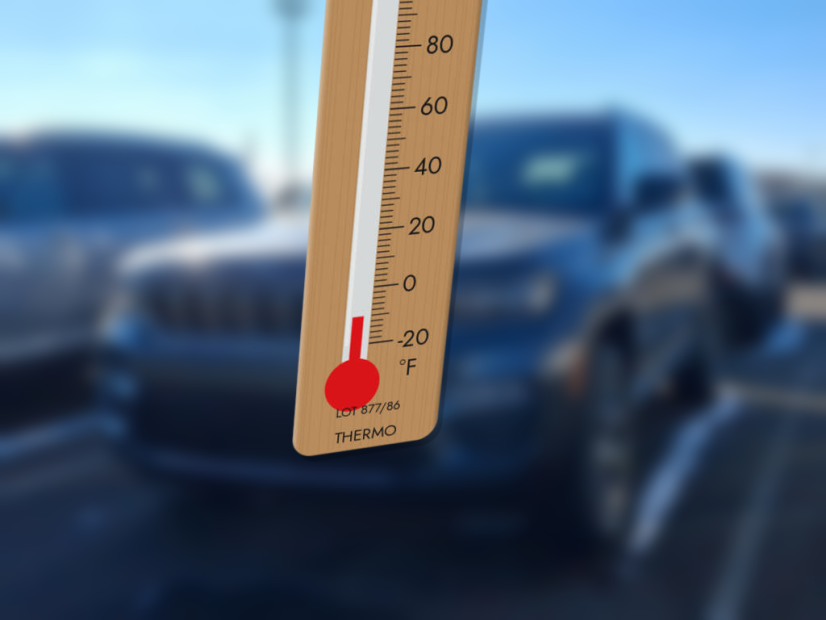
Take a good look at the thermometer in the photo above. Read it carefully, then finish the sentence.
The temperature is -10 °F
